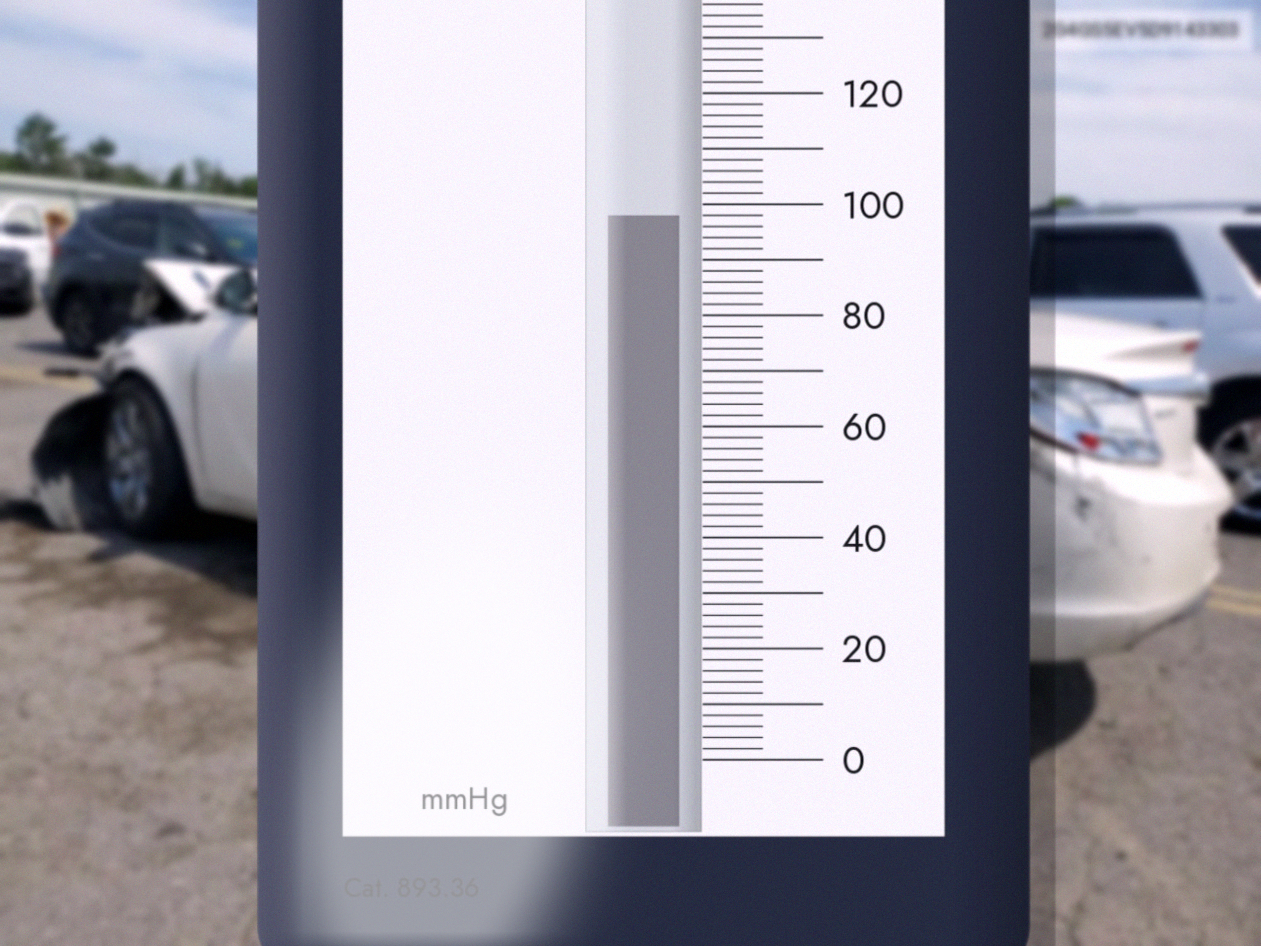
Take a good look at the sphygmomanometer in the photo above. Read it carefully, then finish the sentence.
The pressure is 98 mmHg
